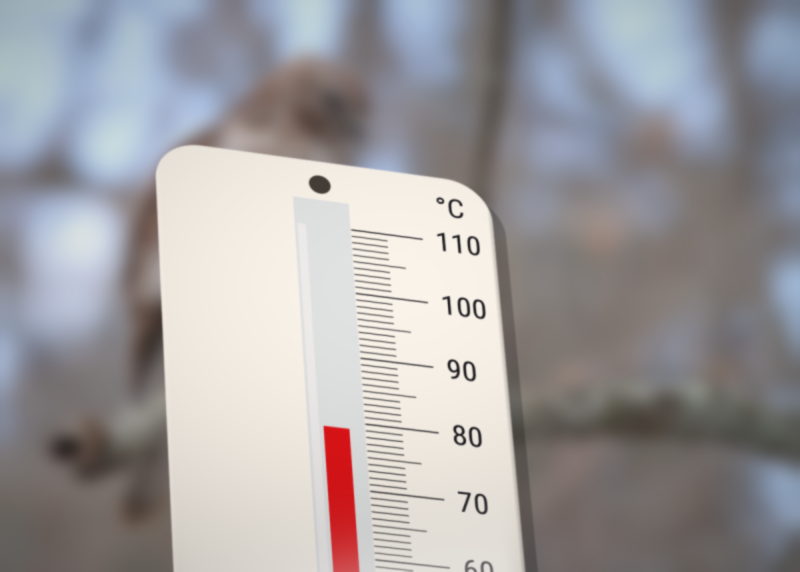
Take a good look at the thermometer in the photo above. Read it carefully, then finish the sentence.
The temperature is 79 °C
